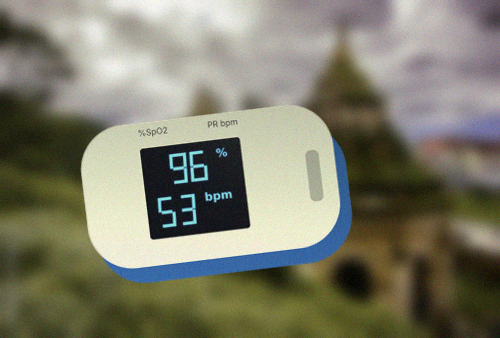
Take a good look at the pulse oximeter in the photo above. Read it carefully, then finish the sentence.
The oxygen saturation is 96 %
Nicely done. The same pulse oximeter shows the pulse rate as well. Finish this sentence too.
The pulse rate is 53 bpm
